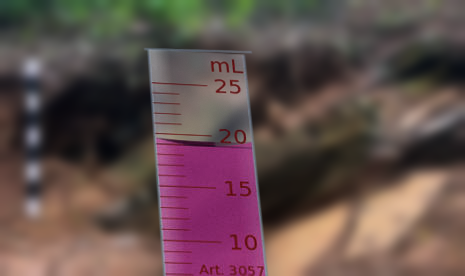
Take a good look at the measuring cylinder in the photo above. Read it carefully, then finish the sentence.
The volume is 19 mL
